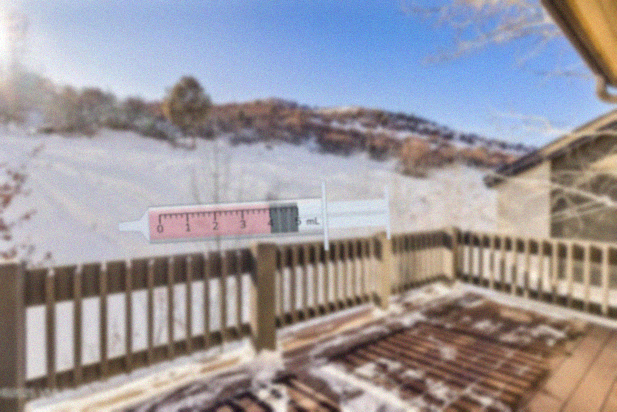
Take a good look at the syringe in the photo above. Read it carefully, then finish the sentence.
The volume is 4 mL
